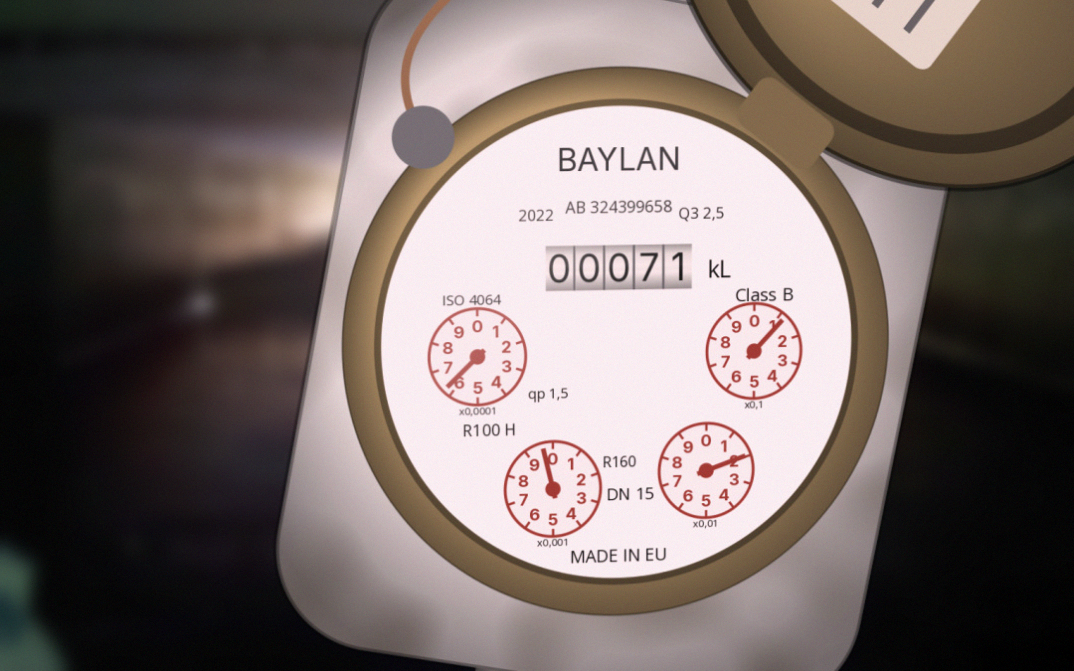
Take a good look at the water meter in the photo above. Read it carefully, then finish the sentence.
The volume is 71.1196 kL
